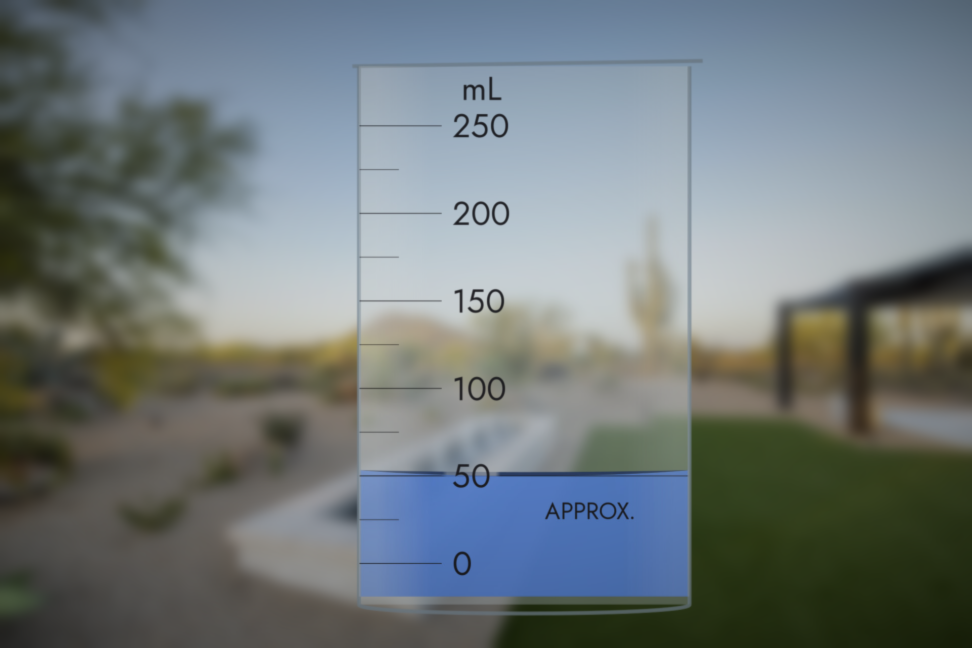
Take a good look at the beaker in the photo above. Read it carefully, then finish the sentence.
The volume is 50 mL
